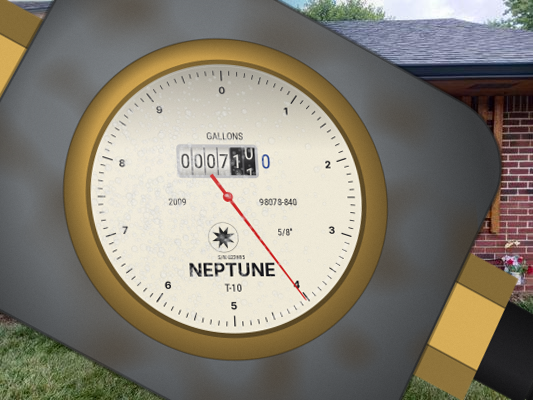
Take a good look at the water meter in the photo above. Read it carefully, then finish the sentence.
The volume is 7104.0 gal
